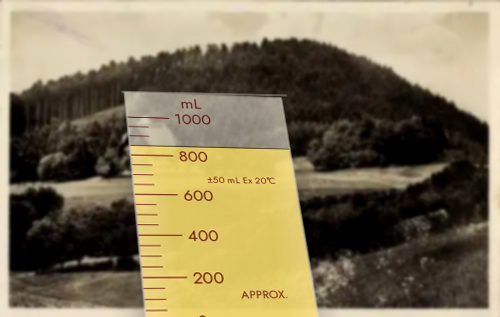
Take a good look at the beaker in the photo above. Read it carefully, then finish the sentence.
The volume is 850 mL
